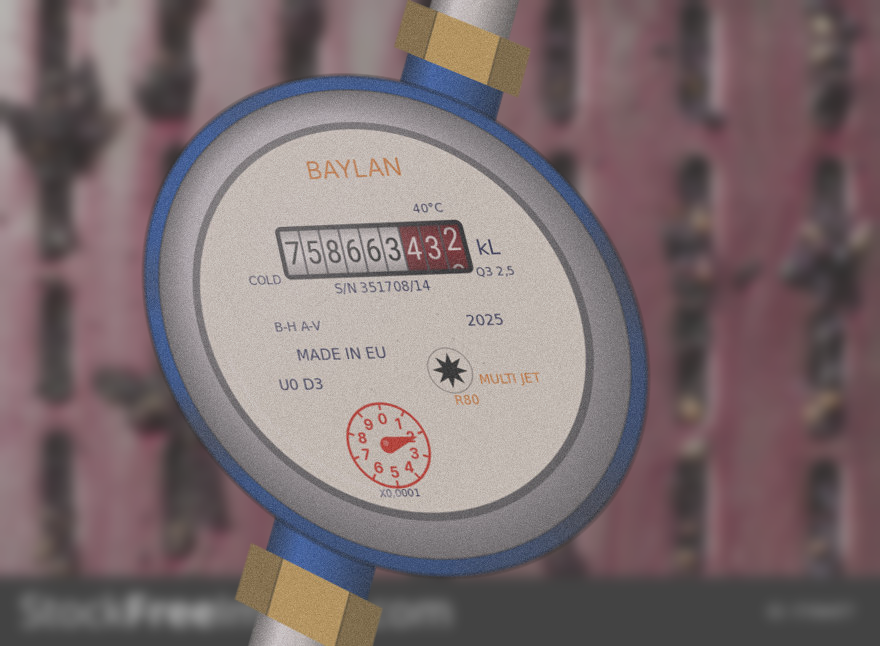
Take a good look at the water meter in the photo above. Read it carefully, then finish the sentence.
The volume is 758663.4322 kL
